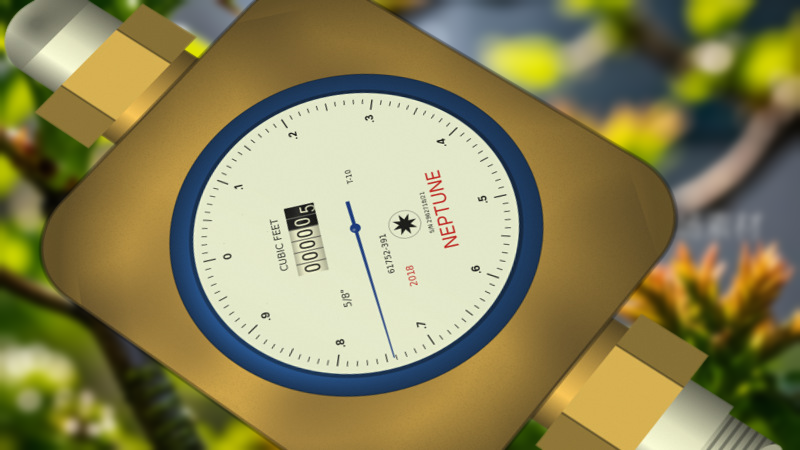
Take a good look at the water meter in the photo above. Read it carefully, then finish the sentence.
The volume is 4.74 ft³
